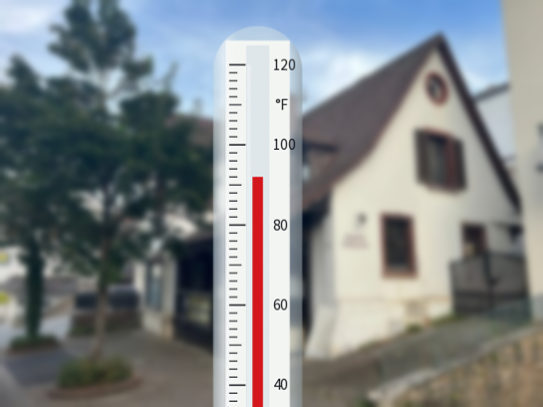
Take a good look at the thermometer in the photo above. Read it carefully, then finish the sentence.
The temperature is 92 °F
